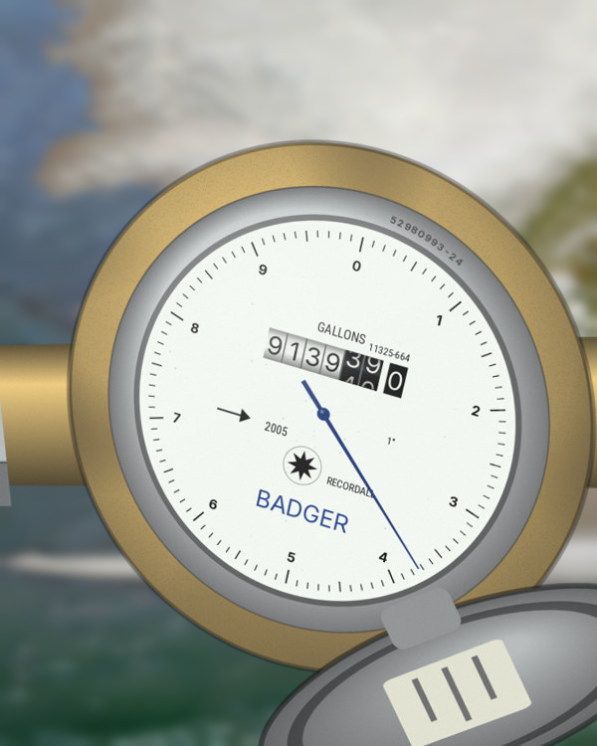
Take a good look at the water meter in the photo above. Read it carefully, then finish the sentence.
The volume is 9139393.7 gal
